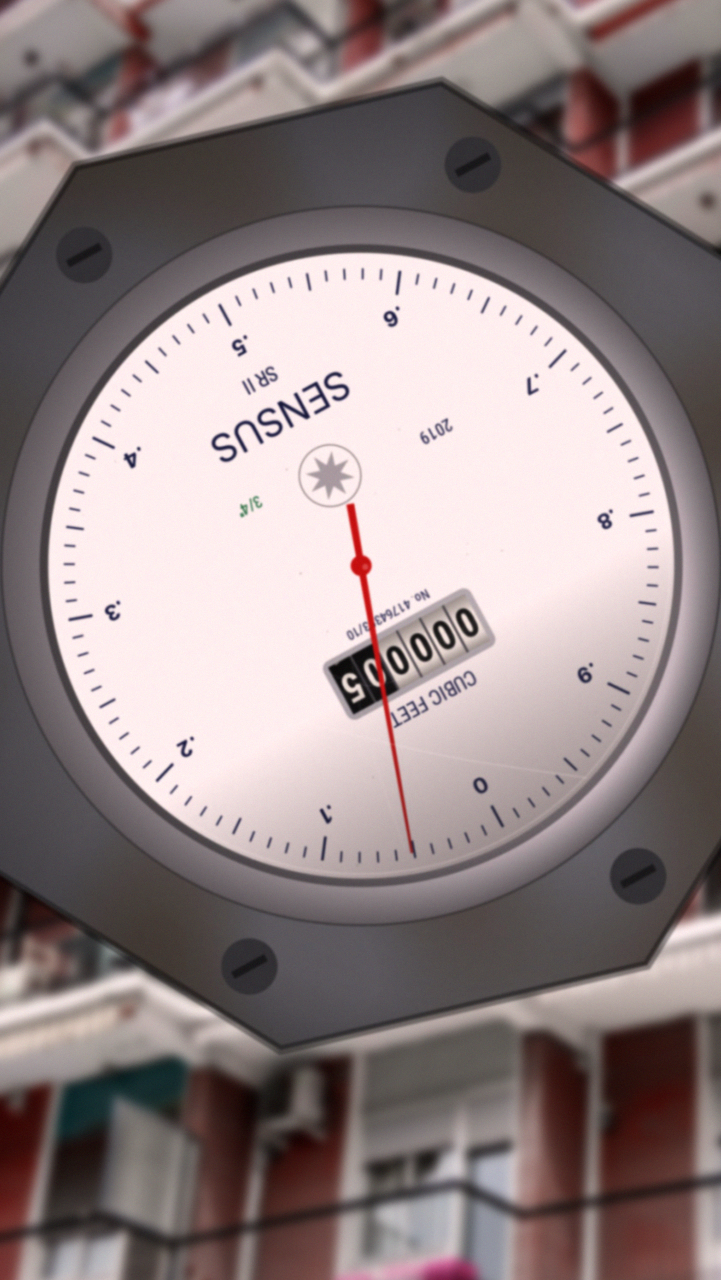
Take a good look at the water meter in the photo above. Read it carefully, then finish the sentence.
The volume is 5.05 ft³
